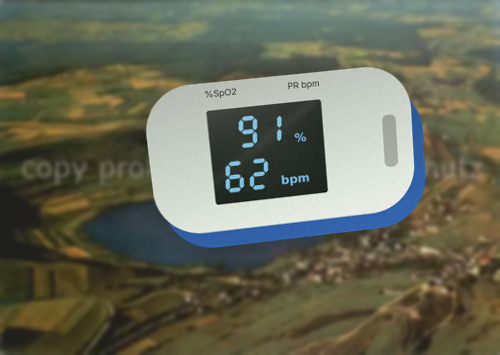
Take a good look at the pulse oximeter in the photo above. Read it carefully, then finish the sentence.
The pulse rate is 62 bpm
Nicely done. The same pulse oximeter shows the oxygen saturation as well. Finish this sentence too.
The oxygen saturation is 91 %
